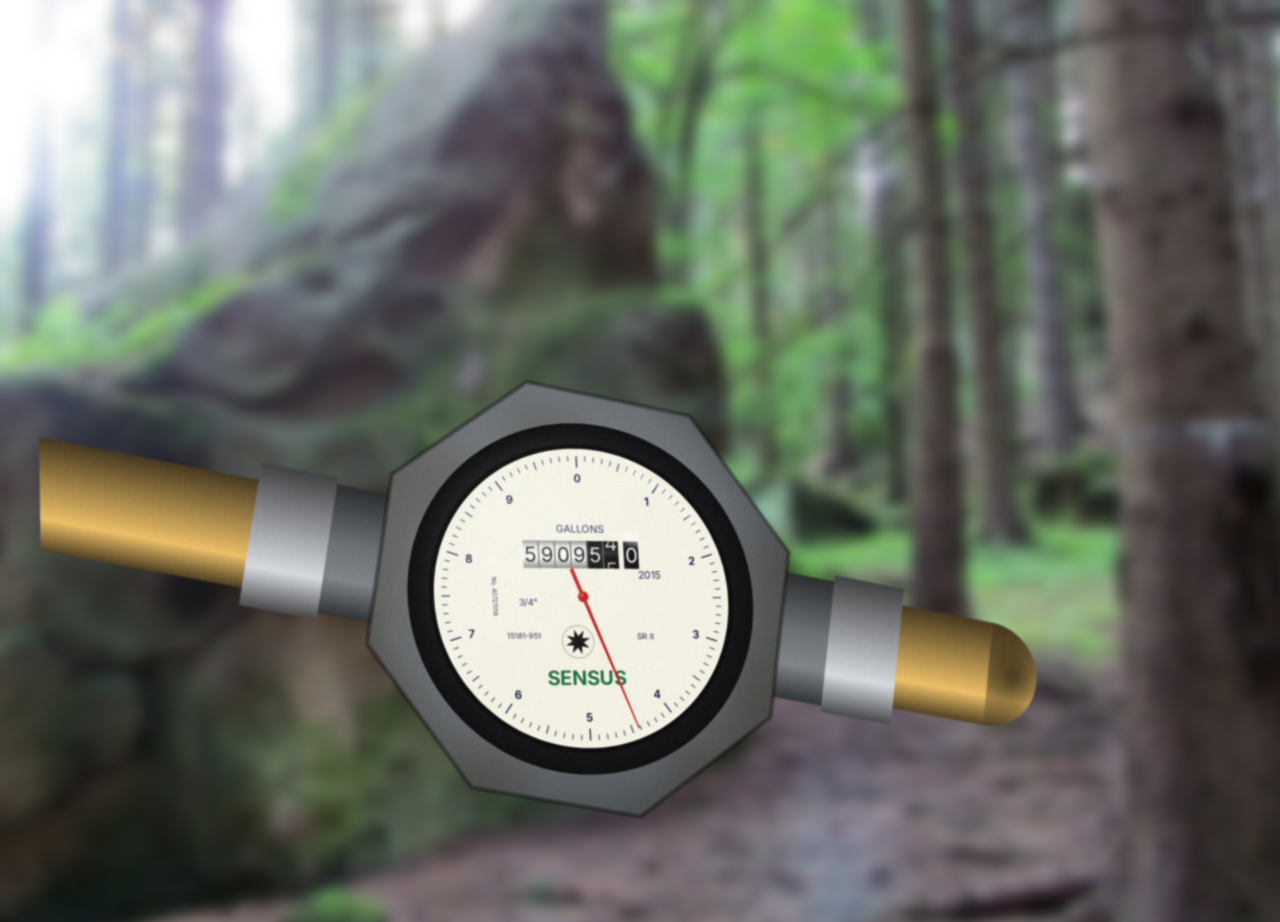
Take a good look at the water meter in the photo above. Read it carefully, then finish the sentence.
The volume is 5909544.4 gal
